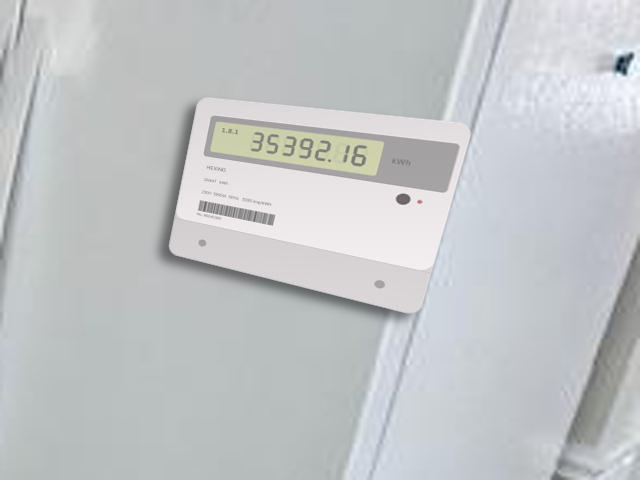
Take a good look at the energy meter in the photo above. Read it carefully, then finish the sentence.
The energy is 35392.16 kWh
